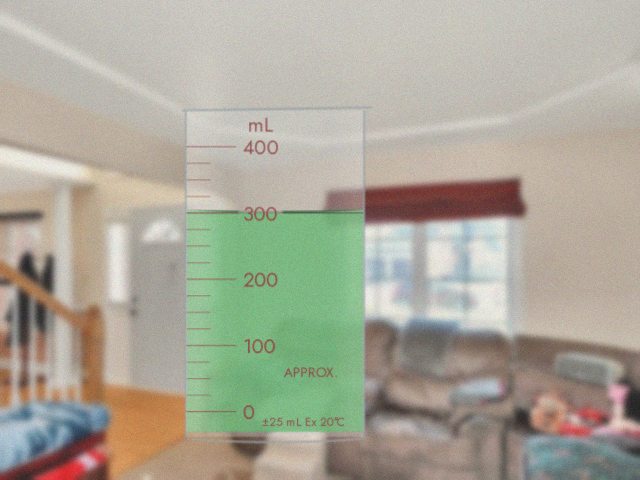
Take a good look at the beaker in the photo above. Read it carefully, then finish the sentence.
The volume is 300 mL
